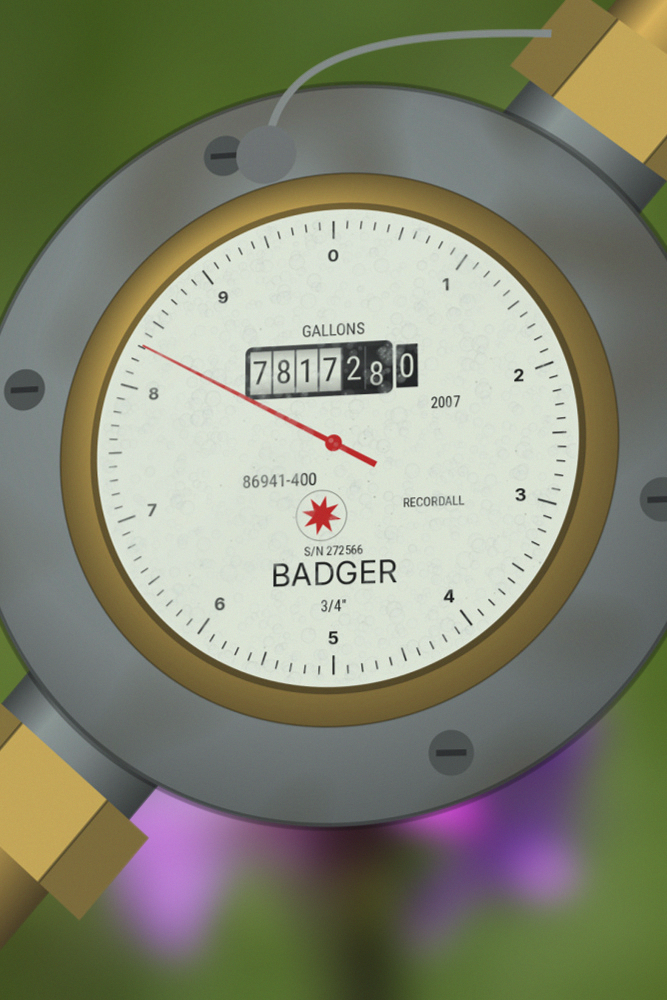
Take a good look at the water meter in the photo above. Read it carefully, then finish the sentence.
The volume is 7817278.3 gal
